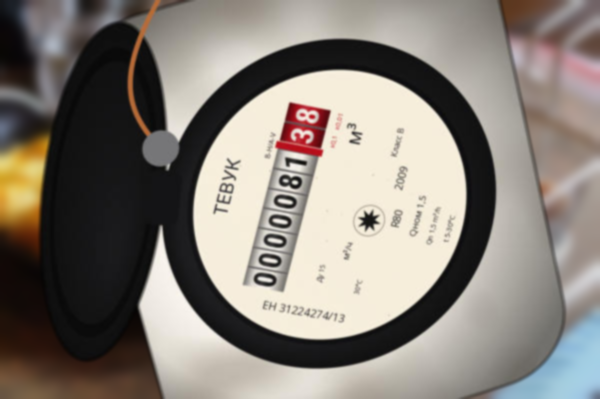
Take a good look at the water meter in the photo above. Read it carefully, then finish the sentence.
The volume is 81.38 m³
